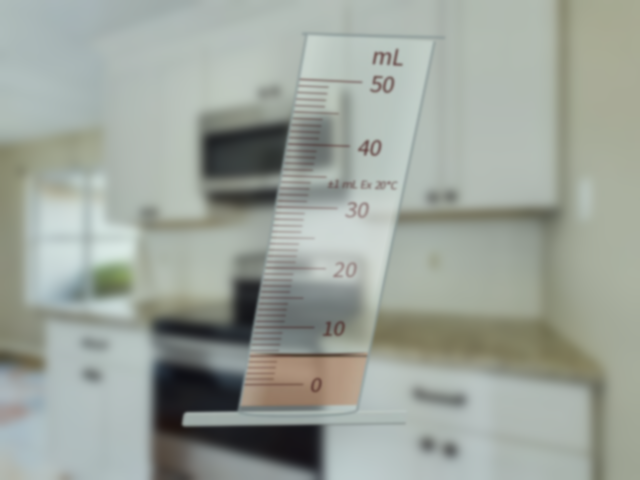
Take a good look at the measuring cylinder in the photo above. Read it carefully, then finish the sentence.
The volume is 5 mL
